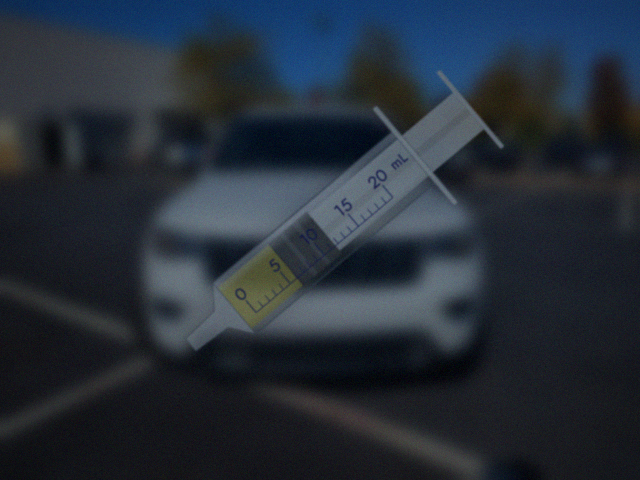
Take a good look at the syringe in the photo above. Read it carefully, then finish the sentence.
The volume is 6 mL
